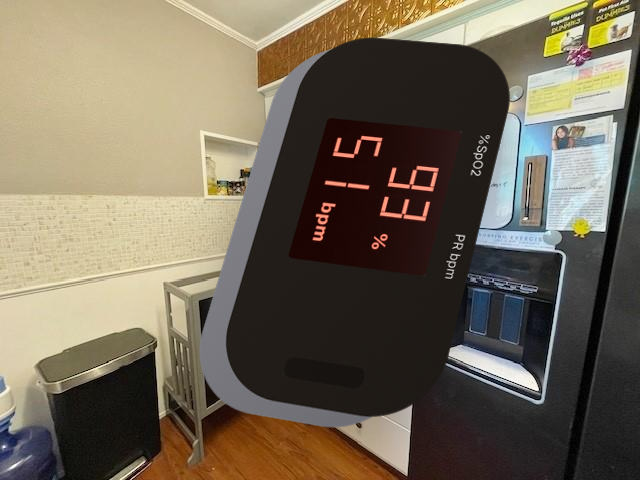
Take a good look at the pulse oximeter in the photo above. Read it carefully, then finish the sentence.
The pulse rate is 51 bpm
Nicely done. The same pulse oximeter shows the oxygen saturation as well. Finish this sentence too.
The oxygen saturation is 93 %
